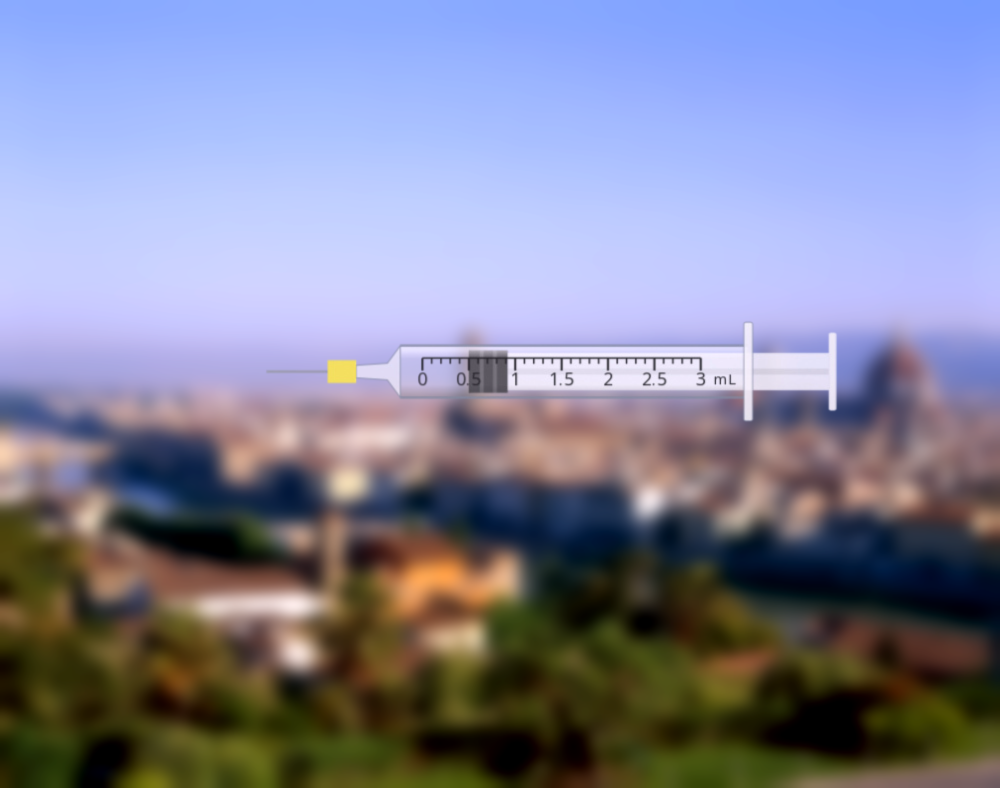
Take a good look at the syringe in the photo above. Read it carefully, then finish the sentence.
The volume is 0.5 mL
